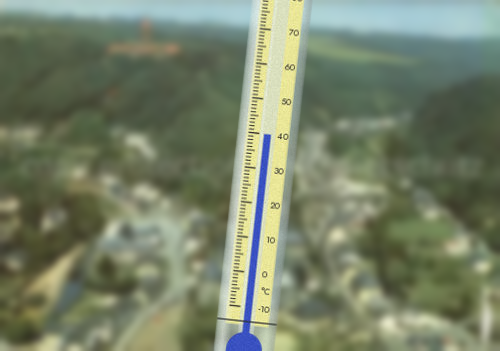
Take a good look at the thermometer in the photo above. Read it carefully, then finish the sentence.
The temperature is 40 °C
